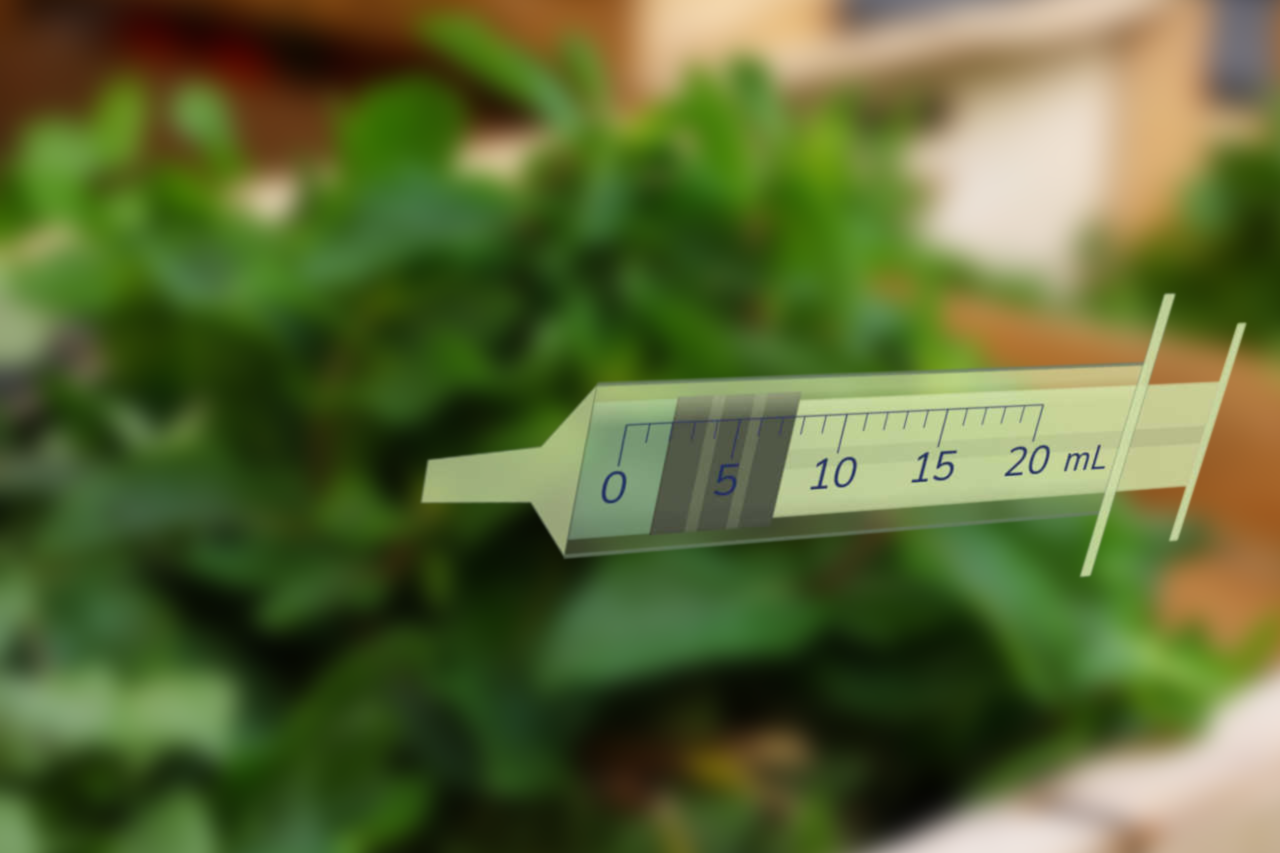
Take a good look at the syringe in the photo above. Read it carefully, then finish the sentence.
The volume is 2 mL
